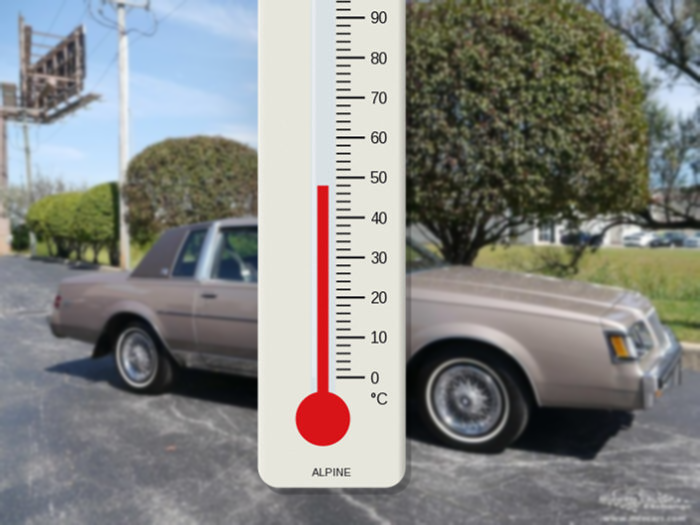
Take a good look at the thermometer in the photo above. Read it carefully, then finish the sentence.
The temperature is 48 °C
